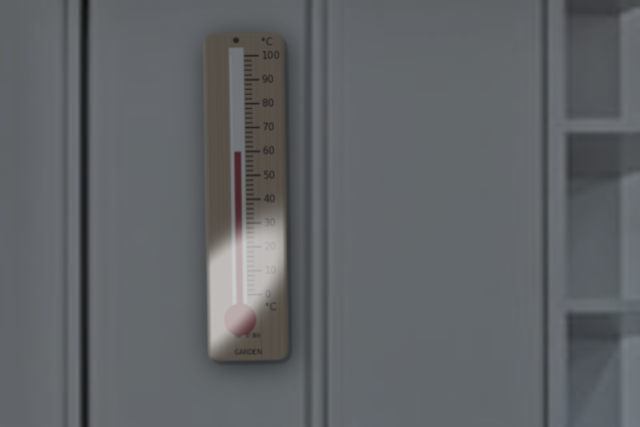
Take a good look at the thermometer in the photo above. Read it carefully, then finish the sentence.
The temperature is 60 °C
